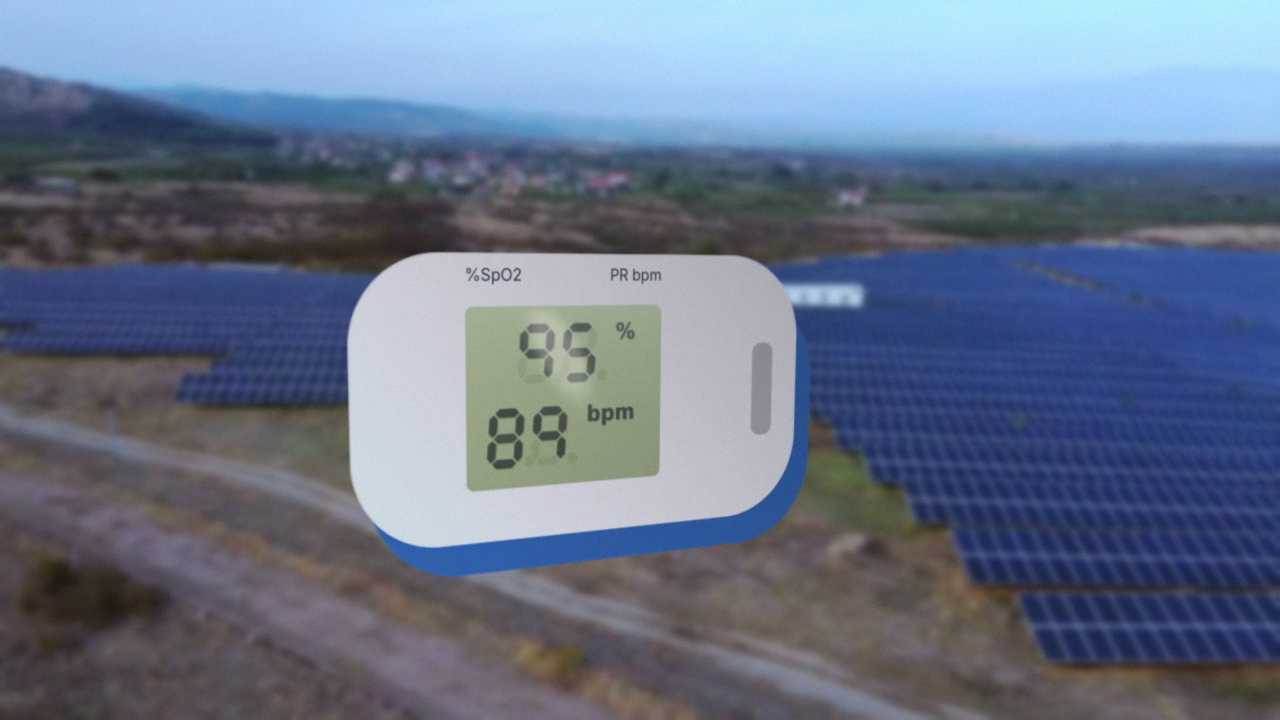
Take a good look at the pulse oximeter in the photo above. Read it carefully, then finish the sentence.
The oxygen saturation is 95 %
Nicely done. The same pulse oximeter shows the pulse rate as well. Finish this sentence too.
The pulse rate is 89 bpm
